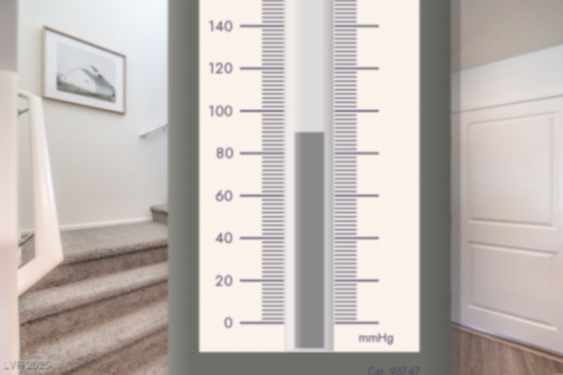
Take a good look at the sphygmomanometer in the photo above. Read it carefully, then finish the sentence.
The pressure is 90 mmHg
